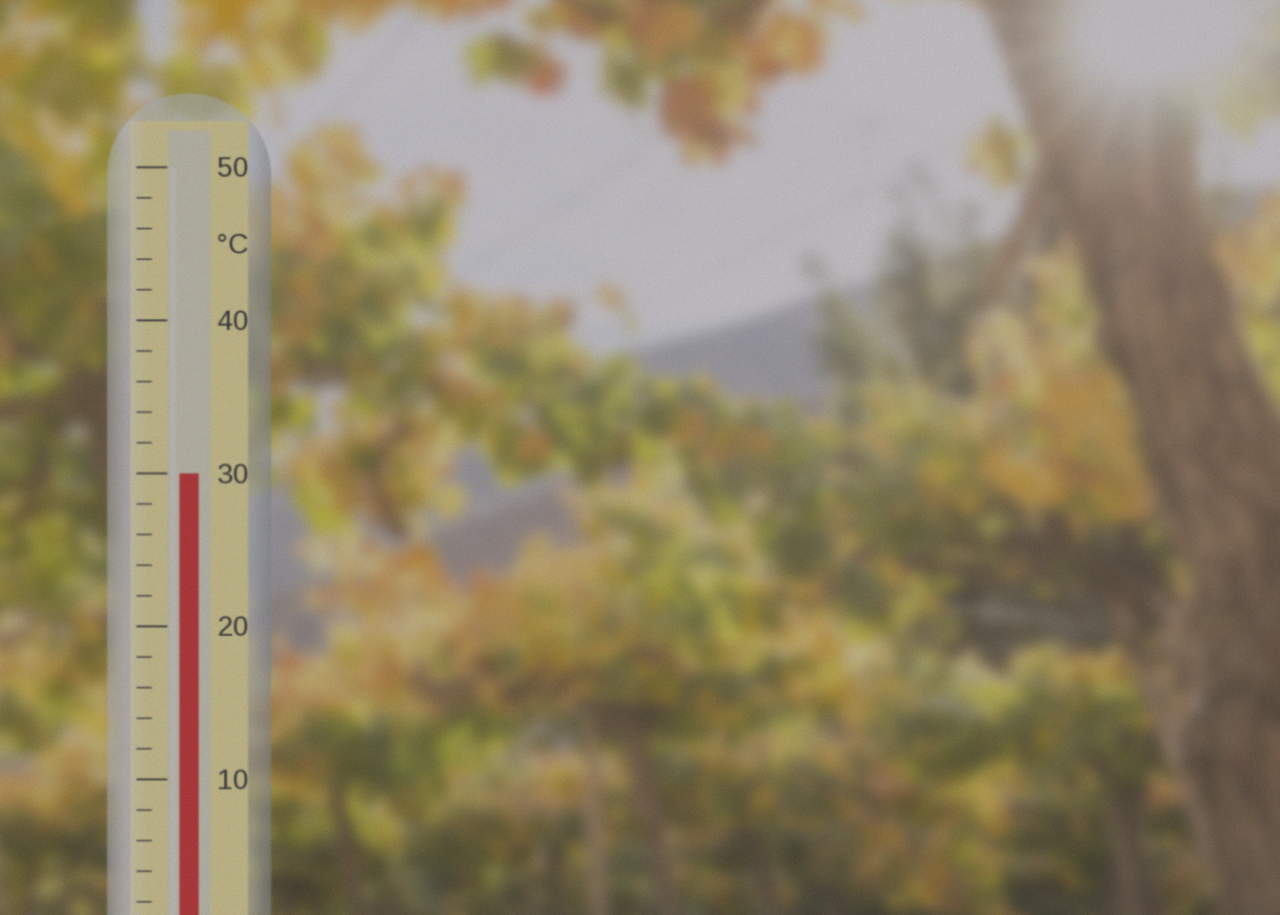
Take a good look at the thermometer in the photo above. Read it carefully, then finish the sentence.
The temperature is 30 °C
